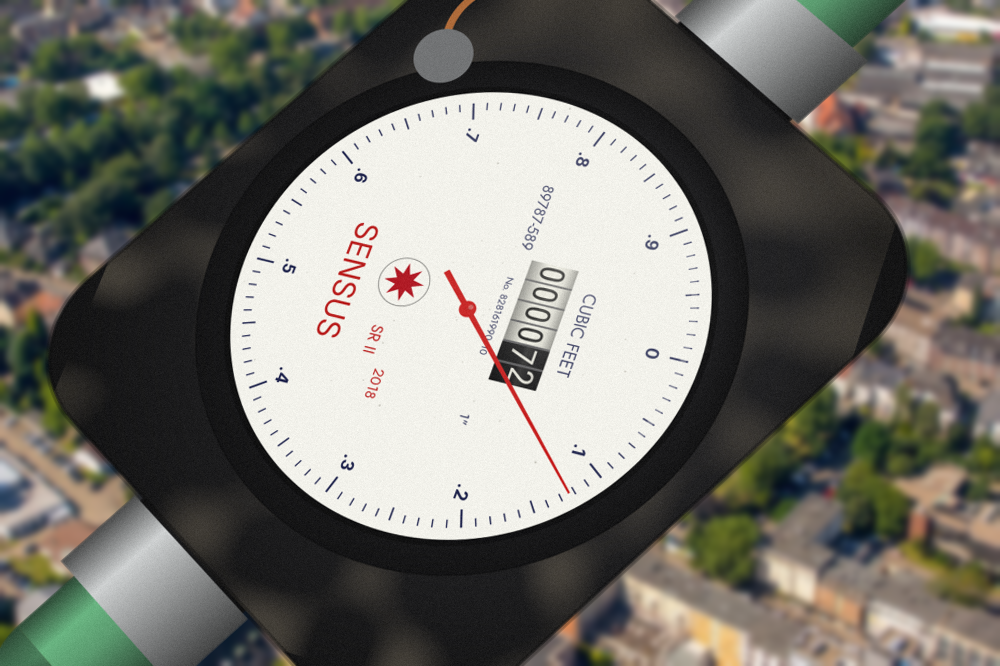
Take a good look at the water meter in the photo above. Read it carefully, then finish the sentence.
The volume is 72.12 ft³
